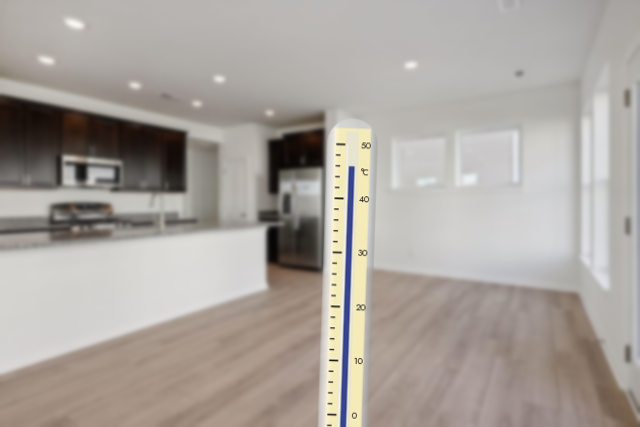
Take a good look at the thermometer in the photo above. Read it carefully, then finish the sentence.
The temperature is 46 °C
